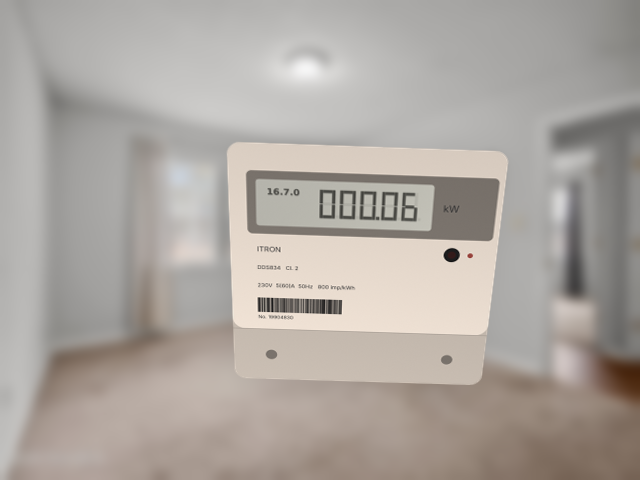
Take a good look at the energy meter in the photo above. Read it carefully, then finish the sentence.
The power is 0.06 kW
